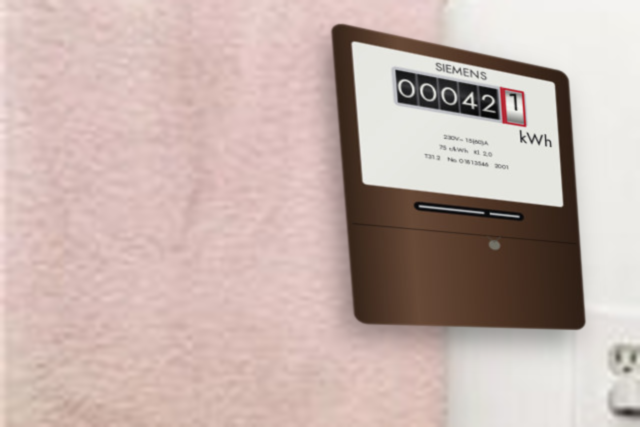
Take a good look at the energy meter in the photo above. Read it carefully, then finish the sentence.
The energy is 42.1 kWh
